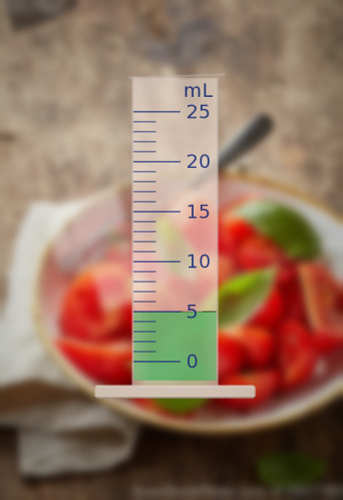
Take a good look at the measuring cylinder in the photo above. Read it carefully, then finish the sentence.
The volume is 5 mL
